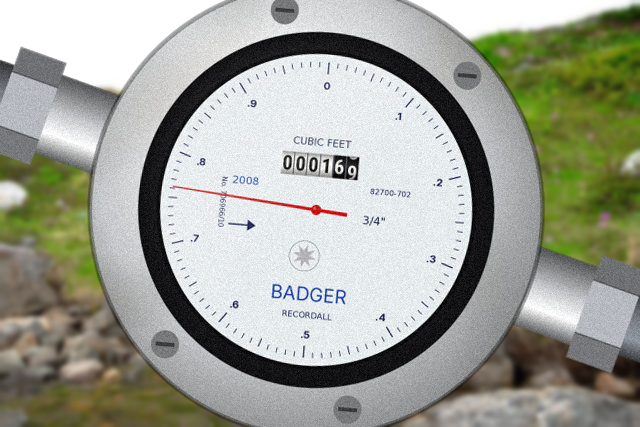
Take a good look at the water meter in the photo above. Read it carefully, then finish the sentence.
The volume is 168.76 ft³
